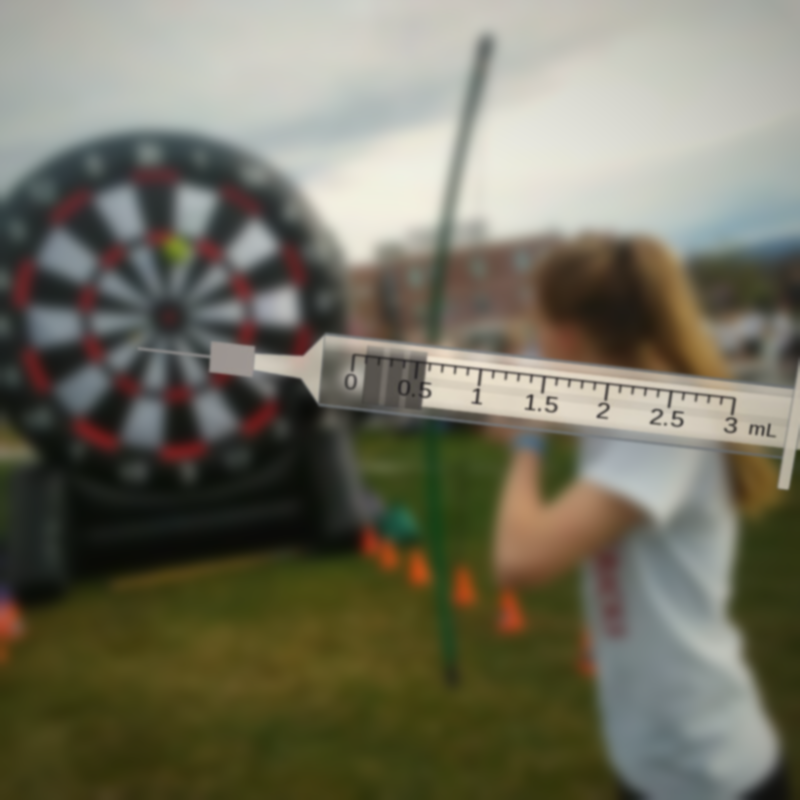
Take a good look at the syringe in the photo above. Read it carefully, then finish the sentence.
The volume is 0.1 mL
